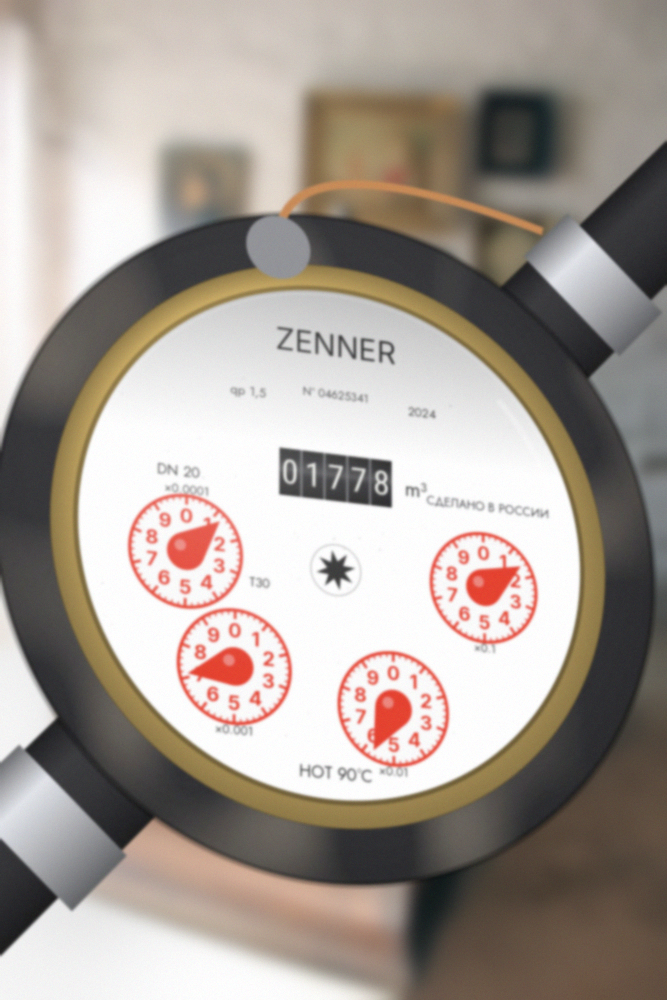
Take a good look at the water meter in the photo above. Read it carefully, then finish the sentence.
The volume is 1778.1571 m³
